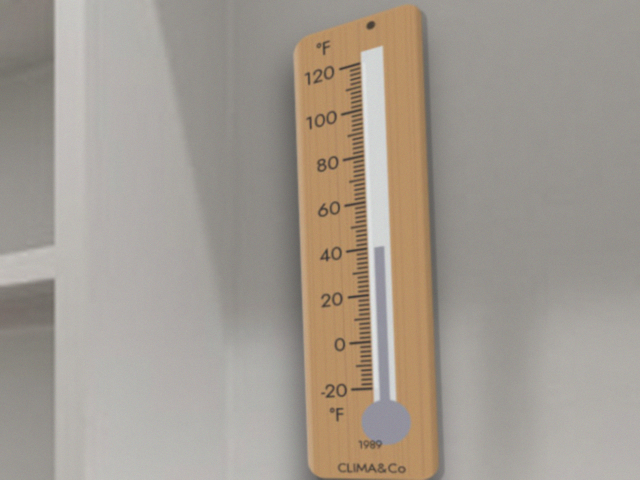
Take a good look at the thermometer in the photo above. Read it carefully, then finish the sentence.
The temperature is 40 °F
